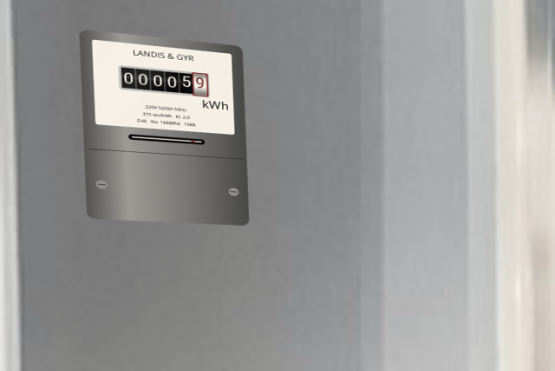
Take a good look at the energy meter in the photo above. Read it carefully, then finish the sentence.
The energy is 5.9 kWh
